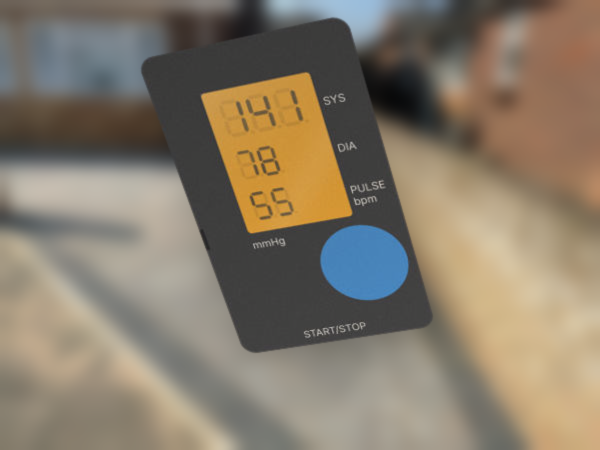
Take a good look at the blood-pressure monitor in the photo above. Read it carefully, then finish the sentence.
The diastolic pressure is 78 mmHg
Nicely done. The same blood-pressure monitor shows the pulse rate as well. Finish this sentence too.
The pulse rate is 55 bpm
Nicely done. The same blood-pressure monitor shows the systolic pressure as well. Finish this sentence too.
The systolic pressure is 141 mmHg
